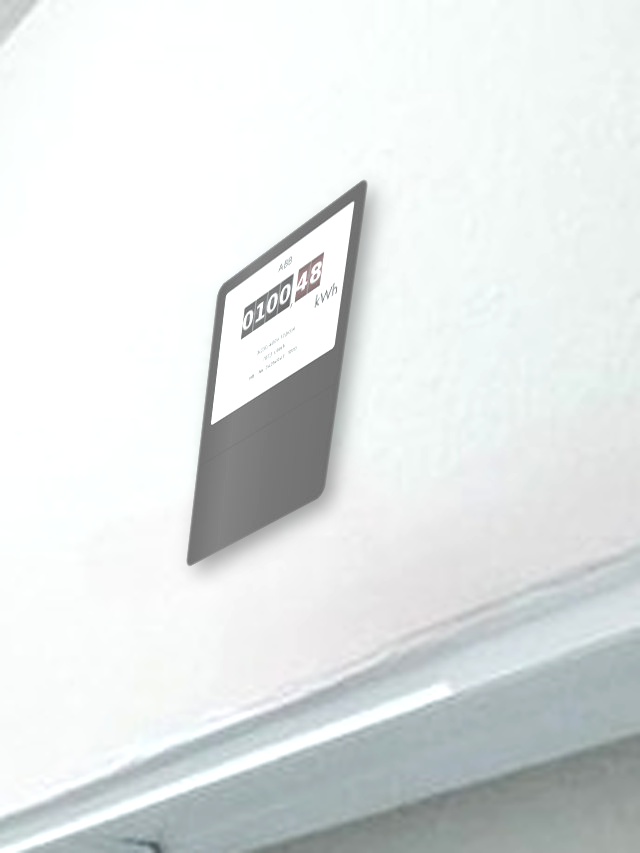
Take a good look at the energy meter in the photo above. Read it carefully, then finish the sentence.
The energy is 100.48 kWh
